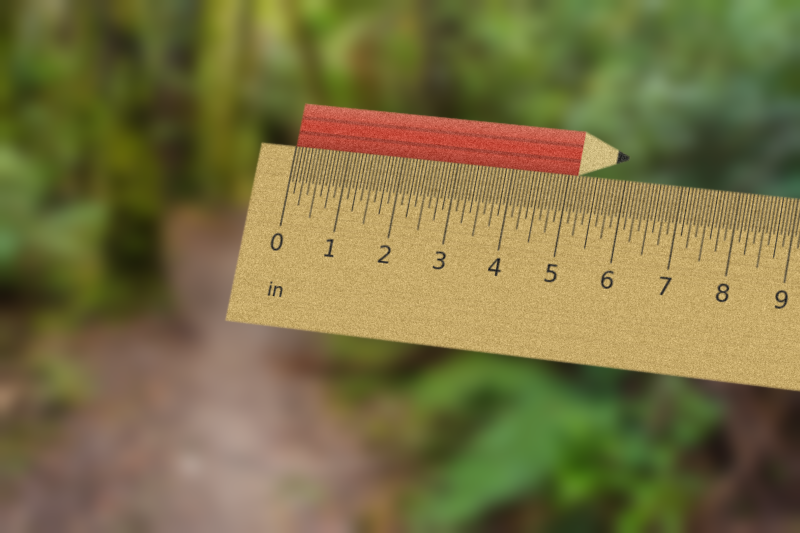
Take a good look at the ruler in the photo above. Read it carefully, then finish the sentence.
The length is 6 in
